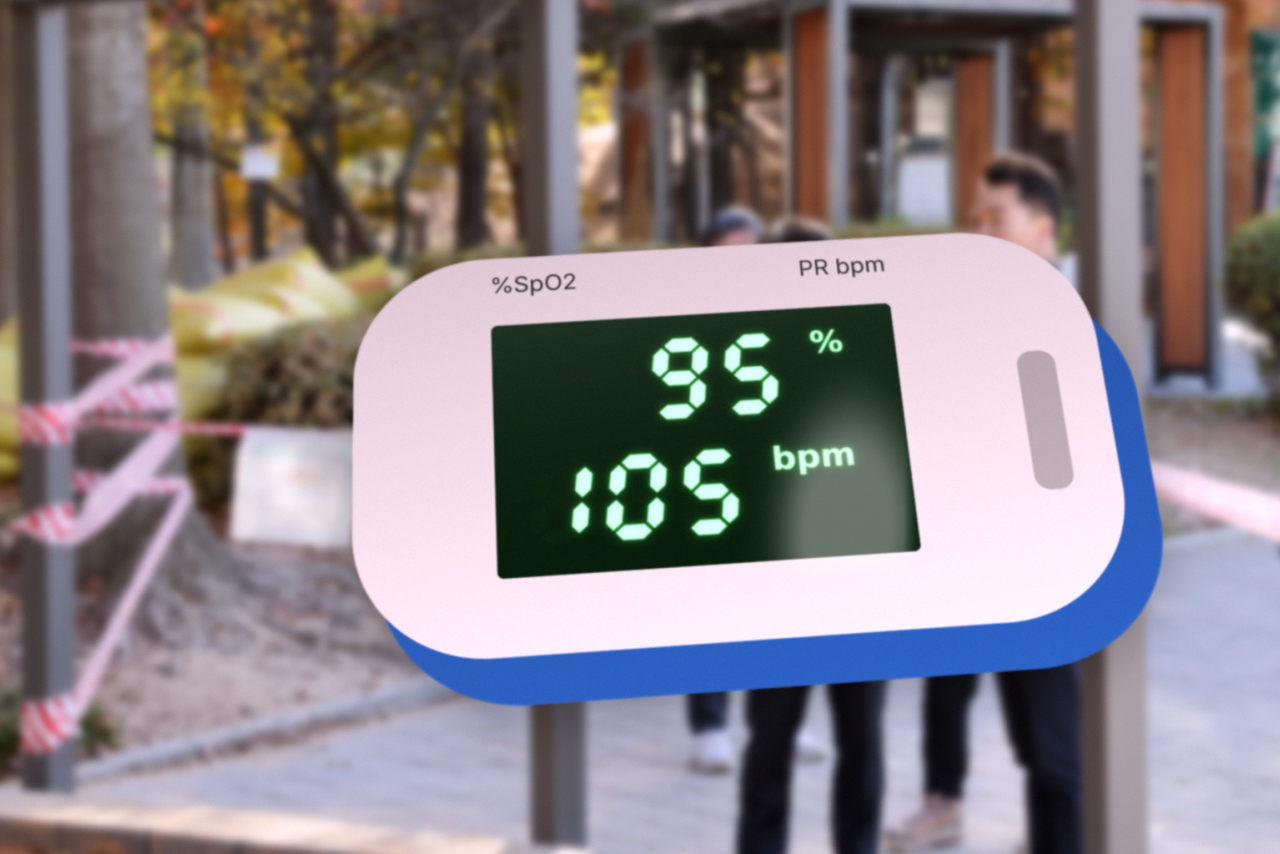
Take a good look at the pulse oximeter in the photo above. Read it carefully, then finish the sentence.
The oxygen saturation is 95 %
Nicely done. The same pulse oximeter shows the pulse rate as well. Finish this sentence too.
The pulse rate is 105 bpm
